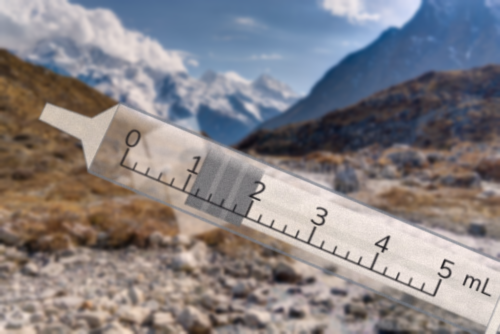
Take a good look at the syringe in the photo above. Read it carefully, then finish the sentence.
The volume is 1.1 mL
